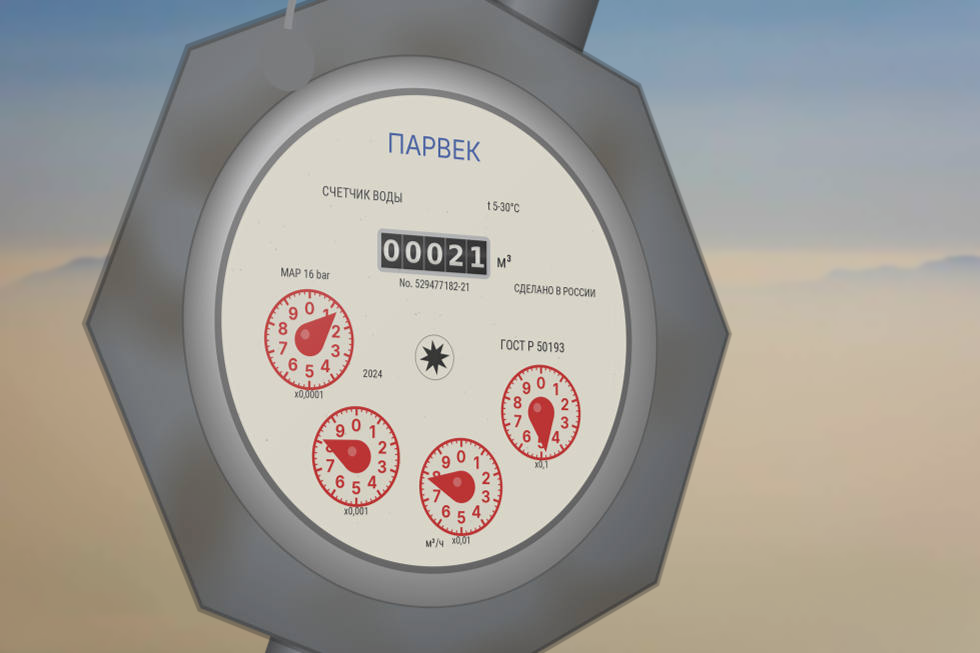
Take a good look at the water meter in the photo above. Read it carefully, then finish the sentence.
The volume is 21.4781 m³
